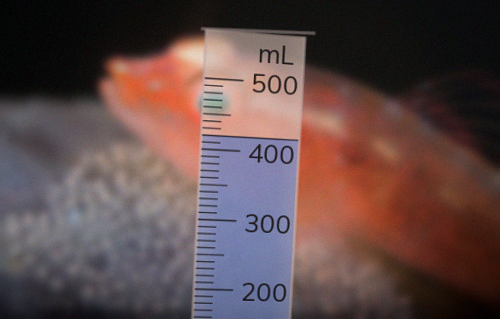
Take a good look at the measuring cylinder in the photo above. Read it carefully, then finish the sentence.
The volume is 420 mL
